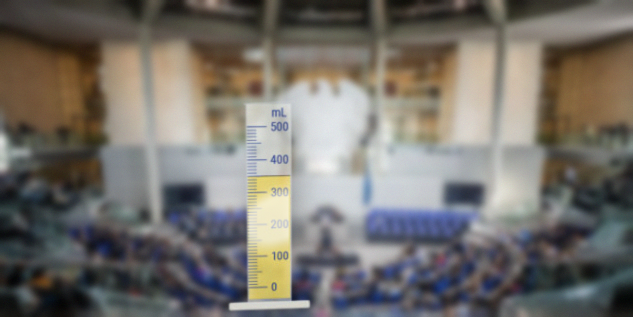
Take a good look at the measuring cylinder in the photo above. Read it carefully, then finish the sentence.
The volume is 350 mL
